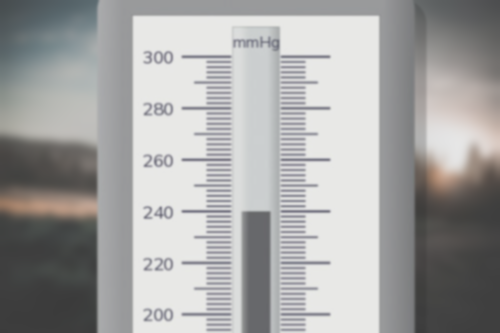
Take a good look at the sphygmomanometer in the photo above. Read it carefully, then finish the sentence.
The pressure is 240 mmHg
